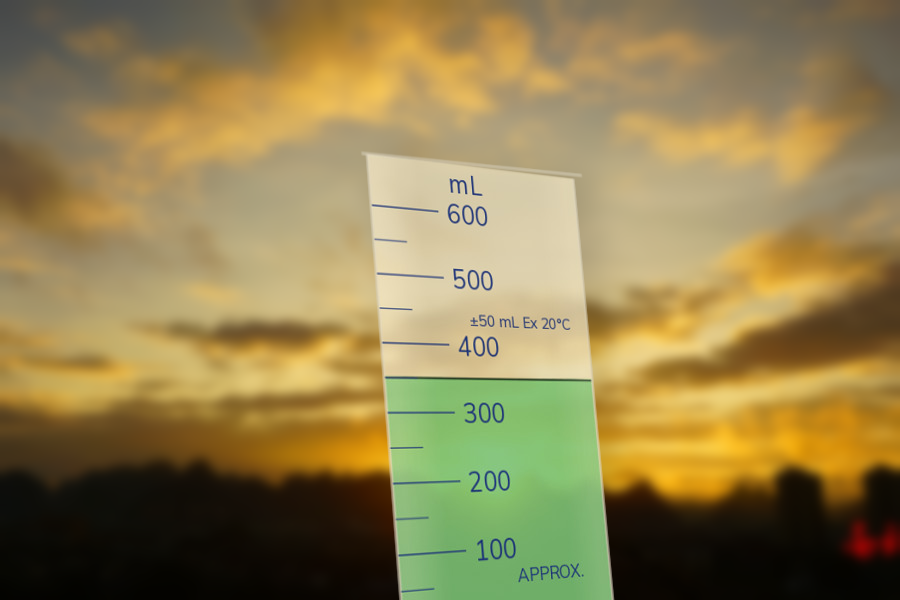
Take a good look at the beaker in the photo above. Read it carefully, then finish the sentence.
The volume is 350 mL
